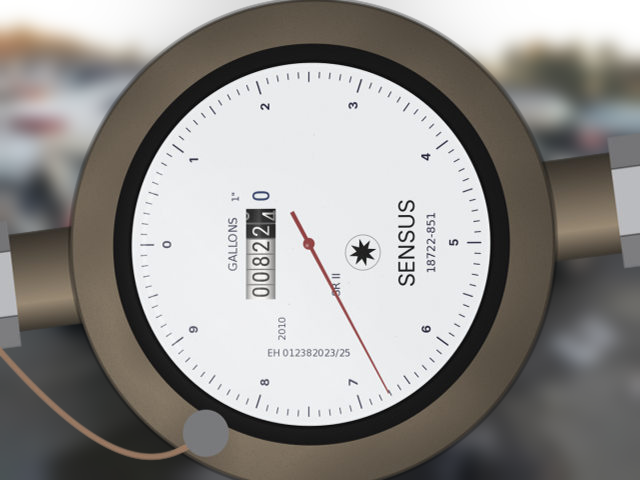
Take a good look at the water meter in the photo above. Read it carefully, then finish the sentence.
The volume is 82236.7 gal
